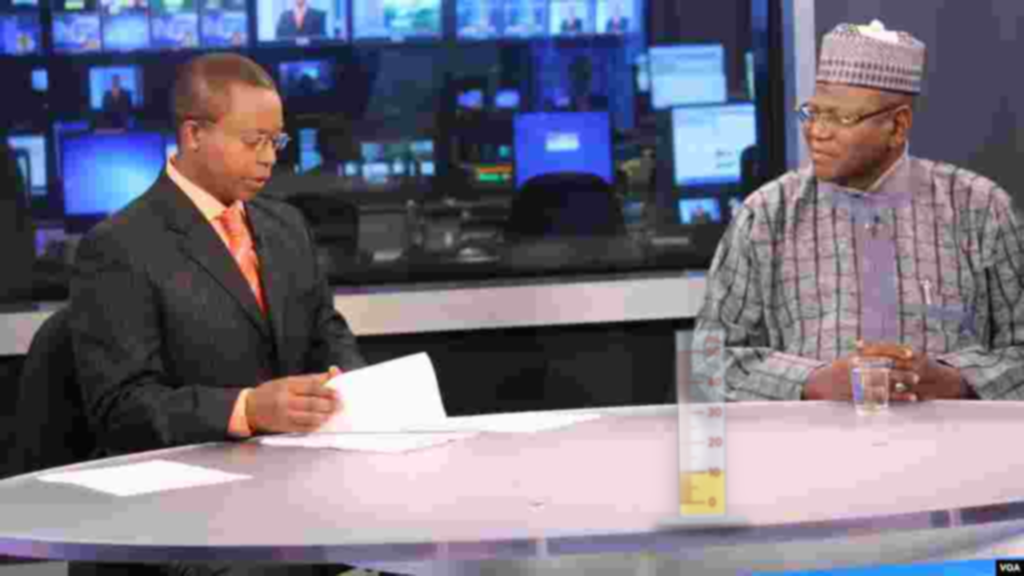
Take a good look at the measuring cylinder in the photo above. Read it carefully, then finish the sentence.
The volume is 10 mL
